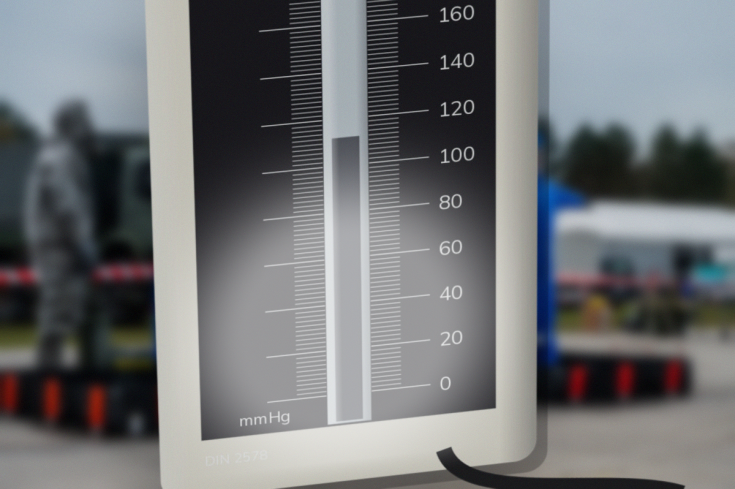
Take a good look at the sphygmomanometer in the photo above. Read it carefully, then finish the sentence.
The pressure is 112 mmHg
